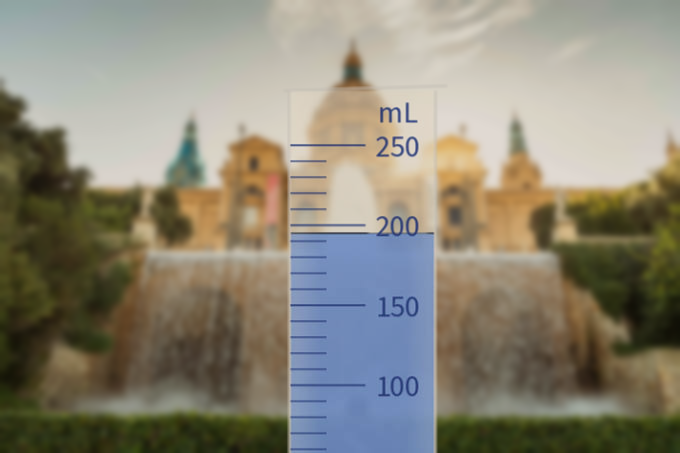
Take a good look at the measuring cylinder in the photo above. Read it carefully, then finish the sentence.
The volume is 195 mL
